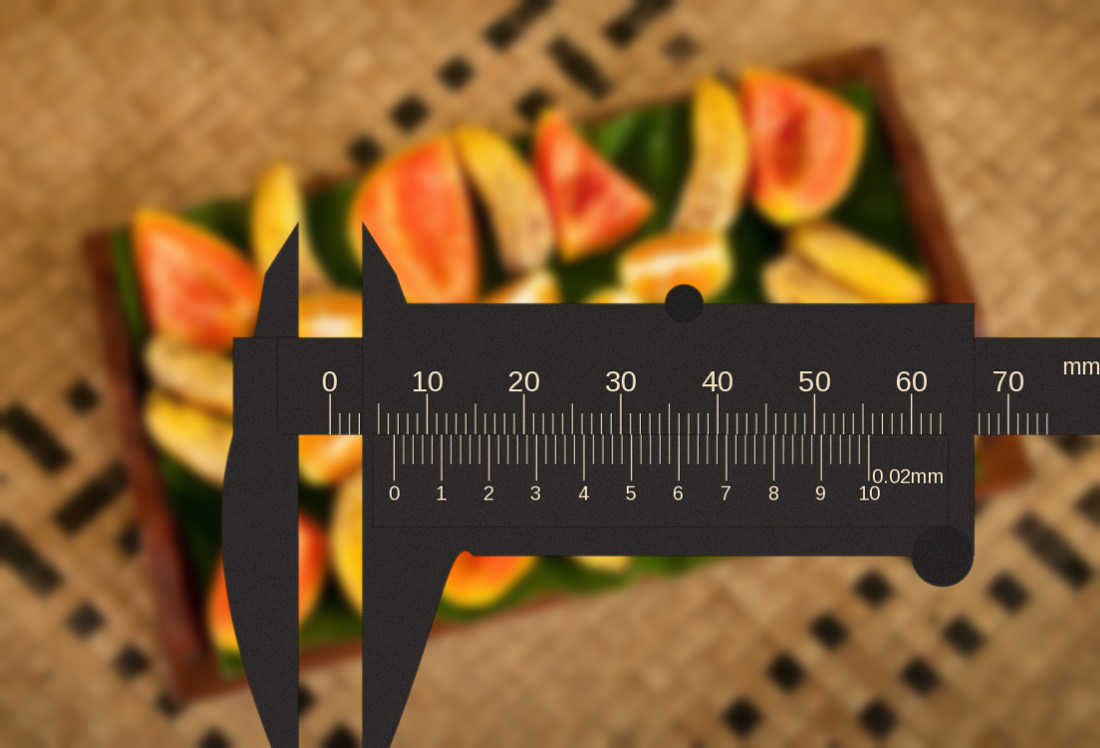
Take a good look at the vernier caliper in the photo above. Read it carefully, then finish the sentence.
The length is 6.6 mm
